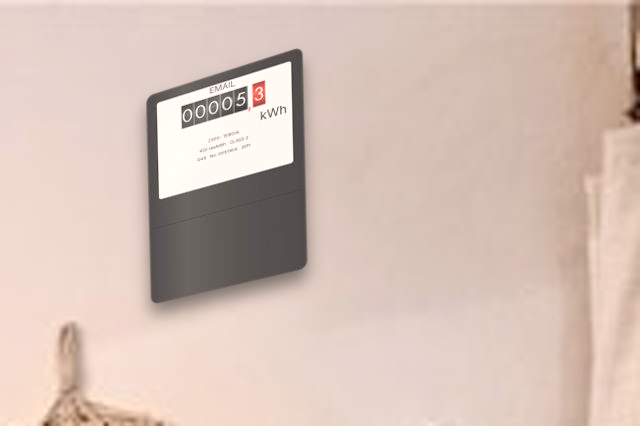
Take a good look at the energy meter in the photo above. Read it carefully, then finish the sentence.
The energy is 5.3 kWh
